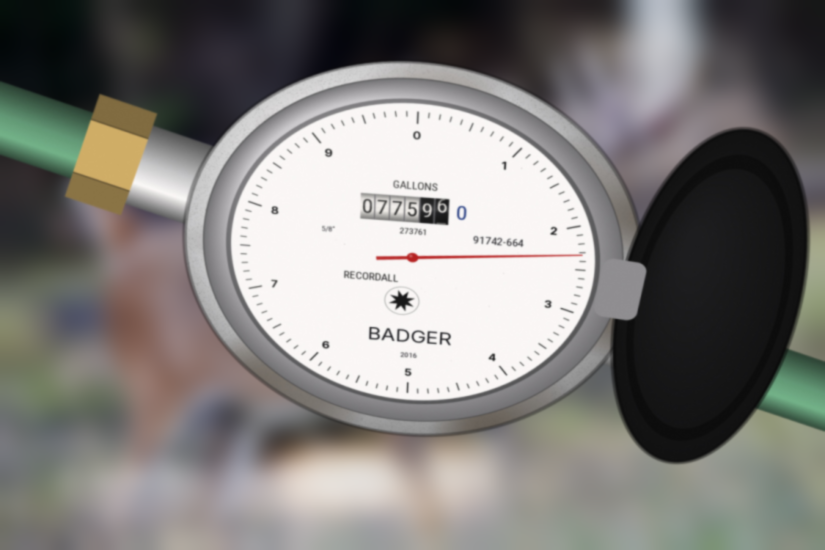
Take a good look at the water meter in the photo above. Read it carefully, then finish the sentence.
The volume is 775962.3 gal
